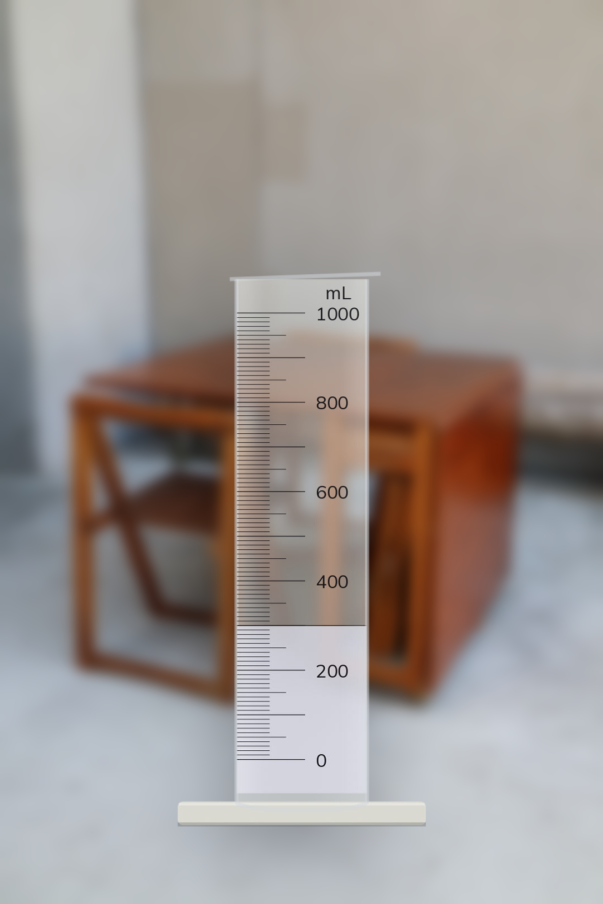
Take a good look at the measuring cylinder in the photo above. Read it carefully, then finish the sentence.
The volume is 300 mL
